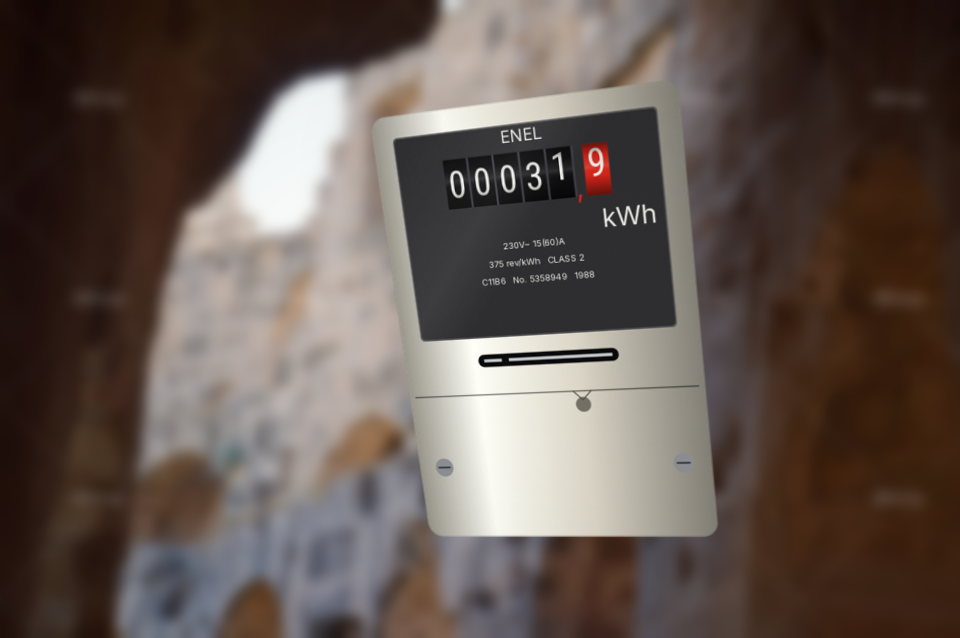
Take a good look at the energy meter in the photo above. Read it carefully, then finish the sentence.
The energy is 31.9 kWh
